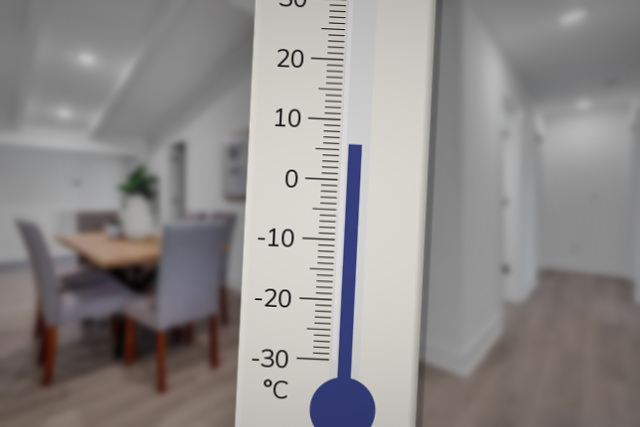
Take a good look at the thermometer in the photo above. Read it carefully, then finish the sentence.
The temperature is 6 °C
